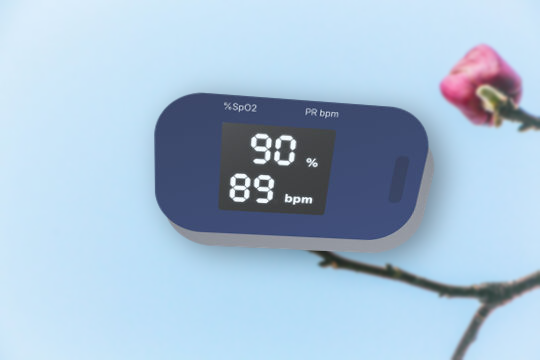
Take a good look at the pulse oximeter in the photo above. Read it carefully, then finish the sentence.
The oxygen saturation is 90 %
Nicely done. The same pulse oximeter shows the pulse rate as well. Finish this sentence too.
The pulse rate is 89 bpm
